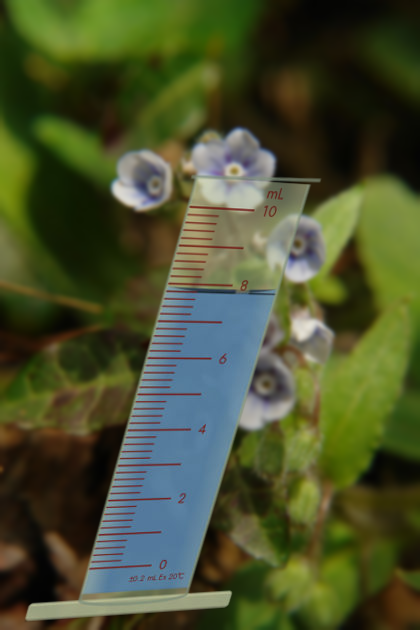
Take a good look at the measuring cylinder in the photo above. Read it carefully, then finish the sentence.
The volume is 7.8 mL
